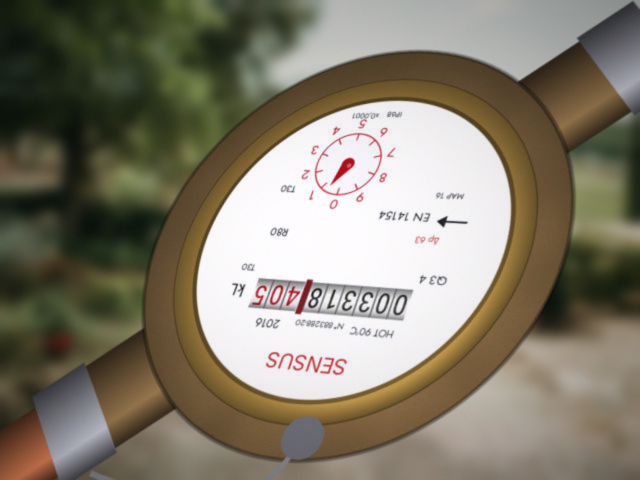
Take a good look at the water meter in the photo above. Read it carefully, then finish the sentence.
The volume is 3318.4050 kL
